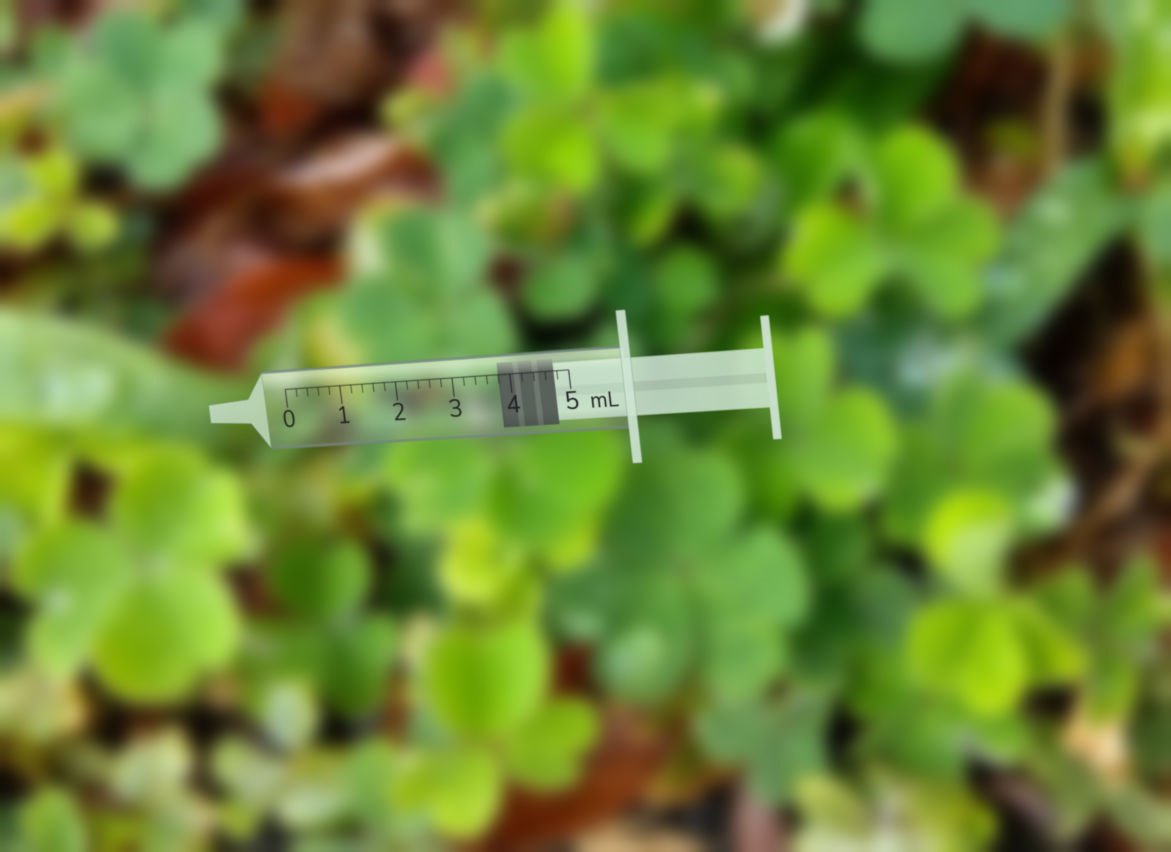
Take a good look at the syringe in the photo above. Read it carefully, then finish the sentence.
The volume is 3.8 mL
